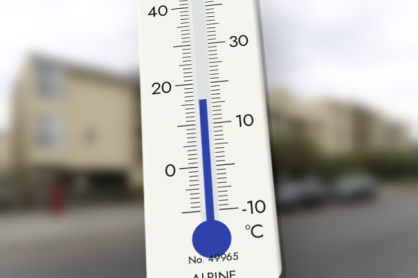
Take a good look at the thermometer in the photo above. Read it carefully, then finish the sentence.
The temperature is 16 °C
